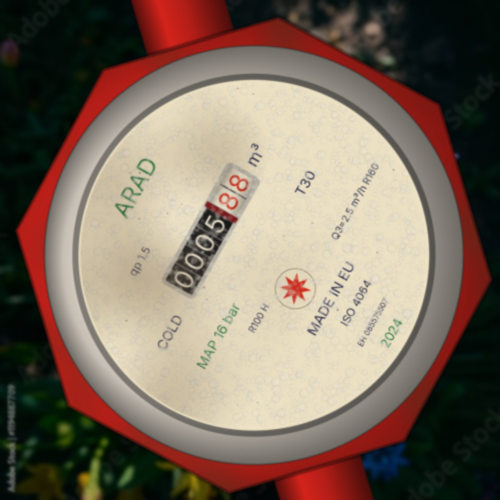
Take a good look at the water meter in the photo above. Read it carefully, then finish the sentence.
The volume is 5.88 m³
